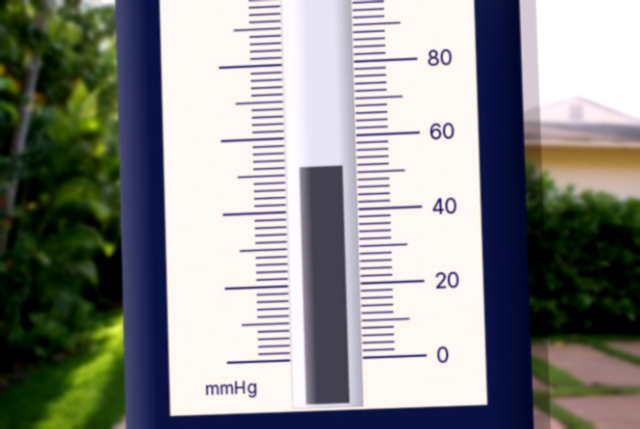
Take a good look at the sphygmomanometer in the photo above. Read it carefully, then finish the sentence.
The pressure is 52 mmHg
